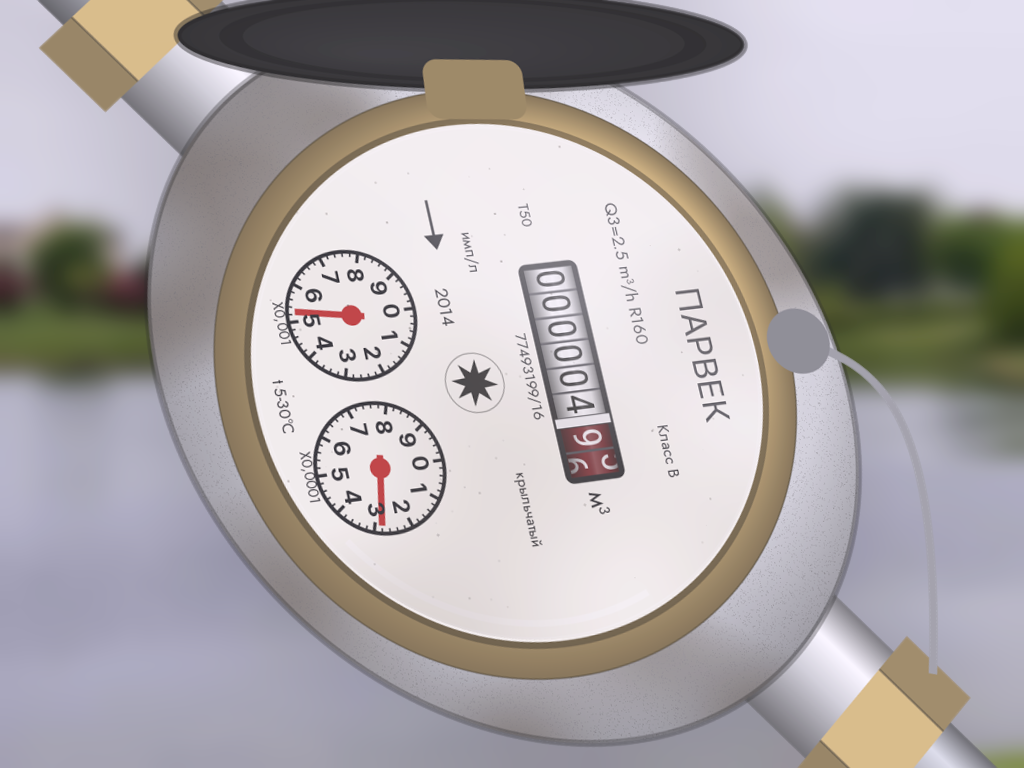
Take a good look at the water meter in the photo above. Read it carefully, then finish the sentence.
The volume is 4.9552 m³
